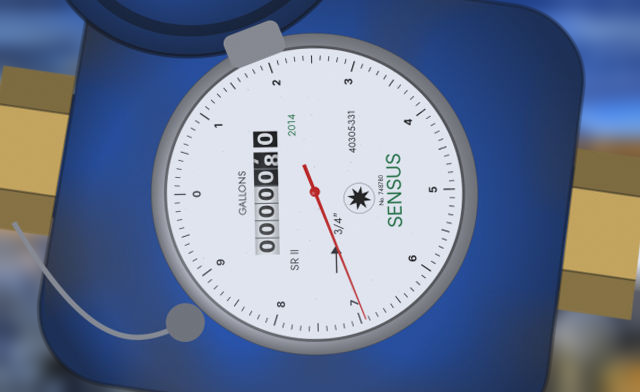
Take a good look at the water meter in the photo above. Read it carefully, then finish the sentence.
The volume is 76.9 gal
